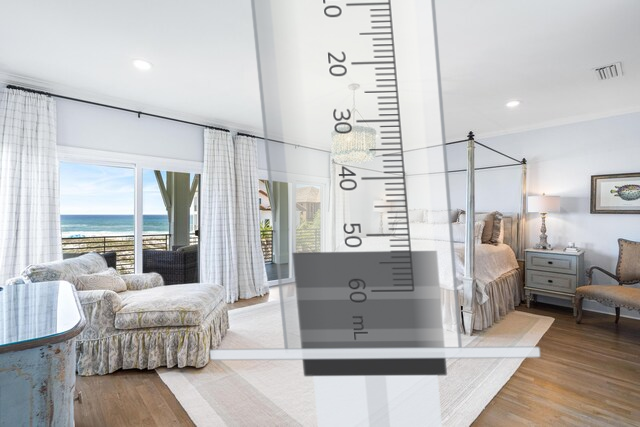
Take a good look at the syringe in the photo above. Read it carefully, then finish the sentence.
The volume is 53 mL
